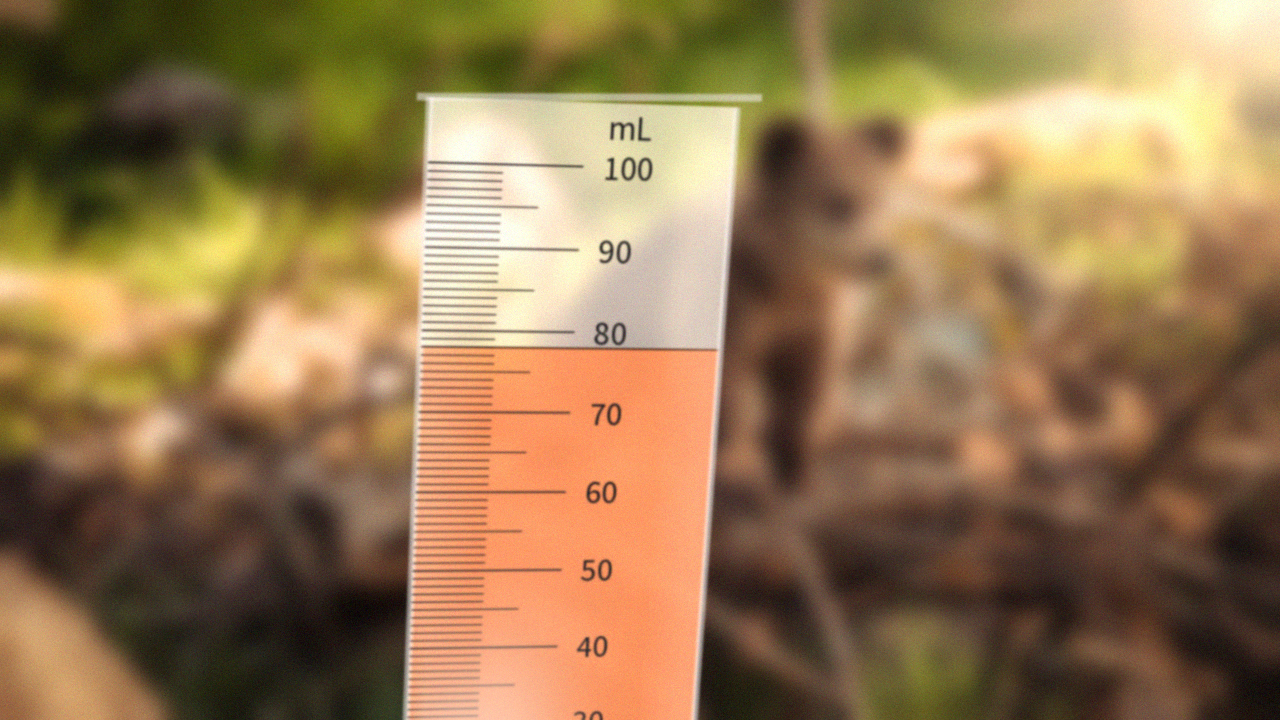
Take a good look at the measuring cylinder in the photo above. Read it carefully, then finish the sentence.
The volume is 78 mL
